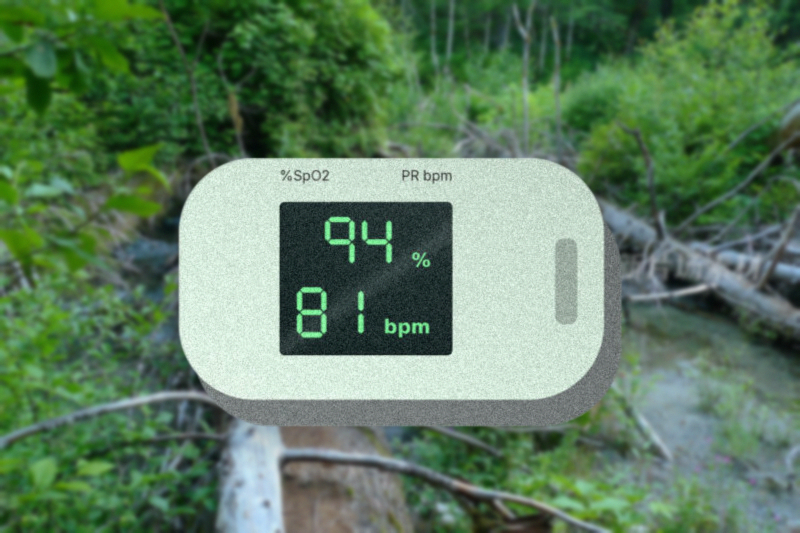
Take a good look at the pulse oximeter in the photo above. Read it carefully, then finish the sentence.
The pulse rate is 81 bpm
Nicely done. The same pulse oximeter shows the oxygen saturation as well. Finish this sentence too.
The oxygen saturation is 94 %
